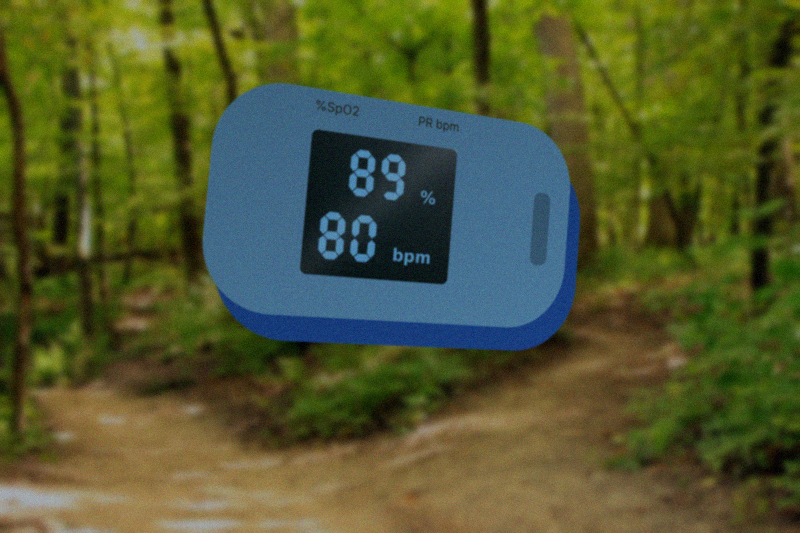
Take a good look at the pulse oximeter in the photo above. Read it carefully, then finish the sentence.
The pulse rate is 80 bpm
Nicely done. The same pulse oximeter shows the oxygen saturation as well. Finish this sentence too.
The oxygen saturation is 89 %
